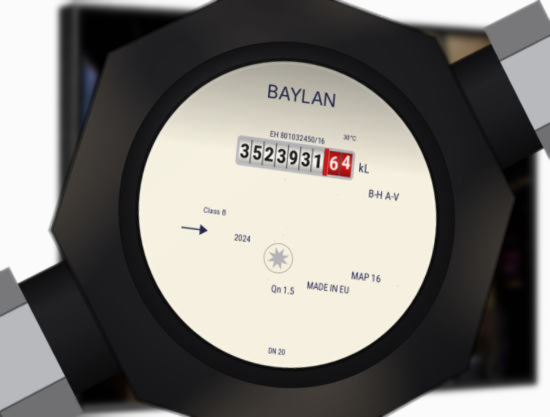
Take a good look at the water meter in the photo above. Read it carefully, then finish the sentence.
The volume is 3523931.64 kL
